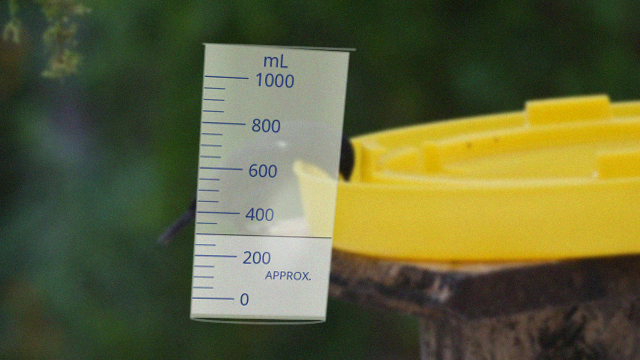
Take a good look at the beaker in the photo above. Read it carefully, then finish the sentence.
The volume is 300 mL
